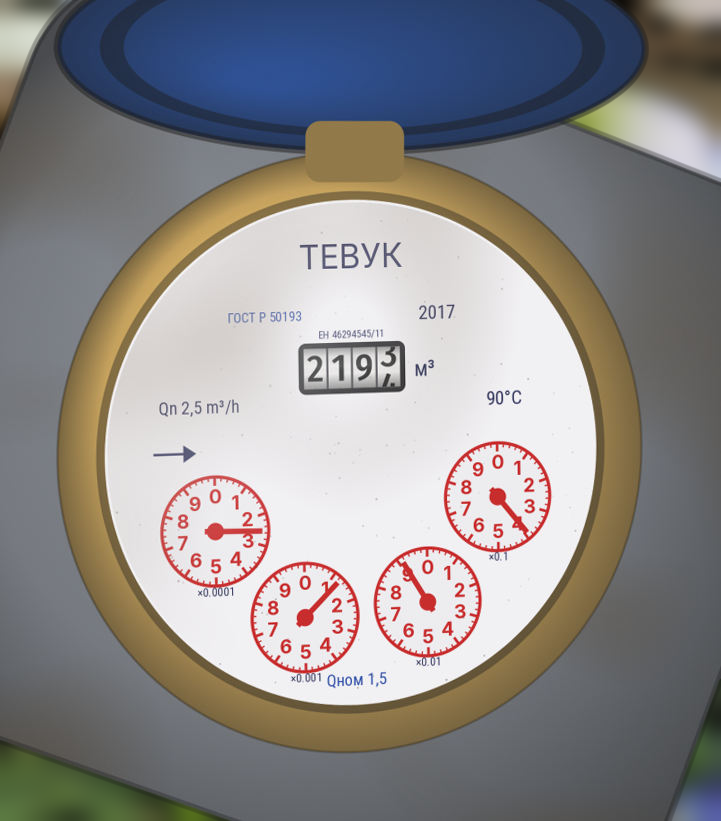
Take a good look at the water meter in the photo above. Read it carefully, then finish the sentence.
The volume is 2193.3912 m³
